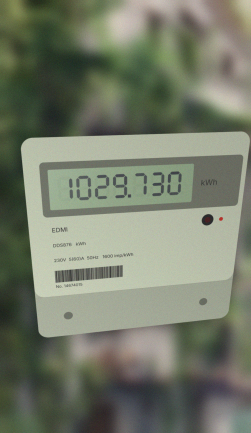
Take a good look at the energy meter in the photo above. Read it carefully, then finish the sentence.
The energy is 1029.730 kWh
